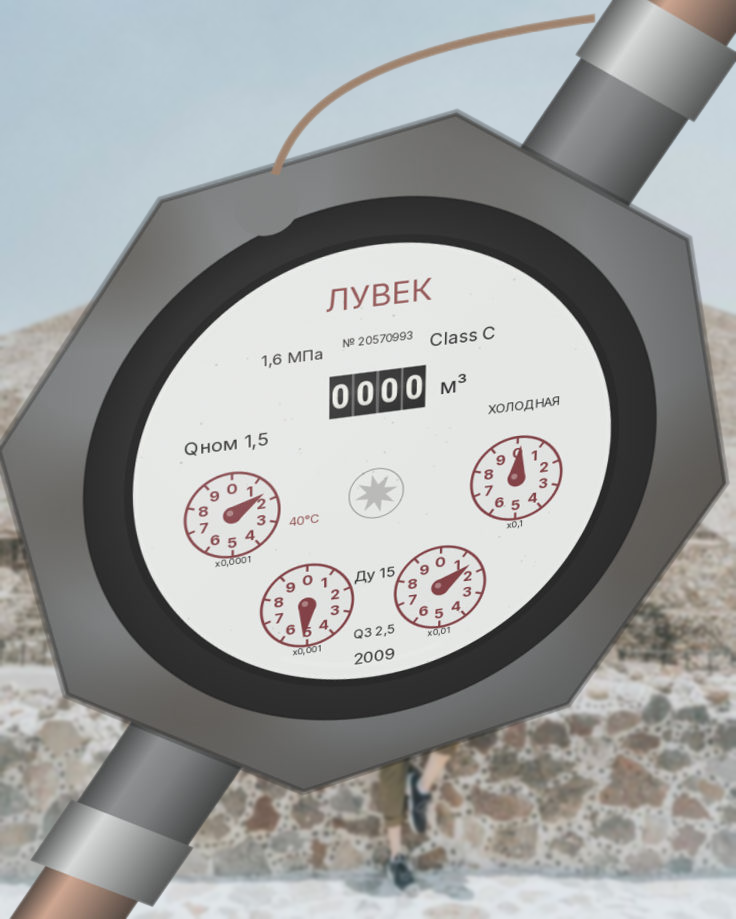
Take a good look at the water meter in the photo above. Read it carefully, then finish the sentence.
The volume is 0.0151 m³
